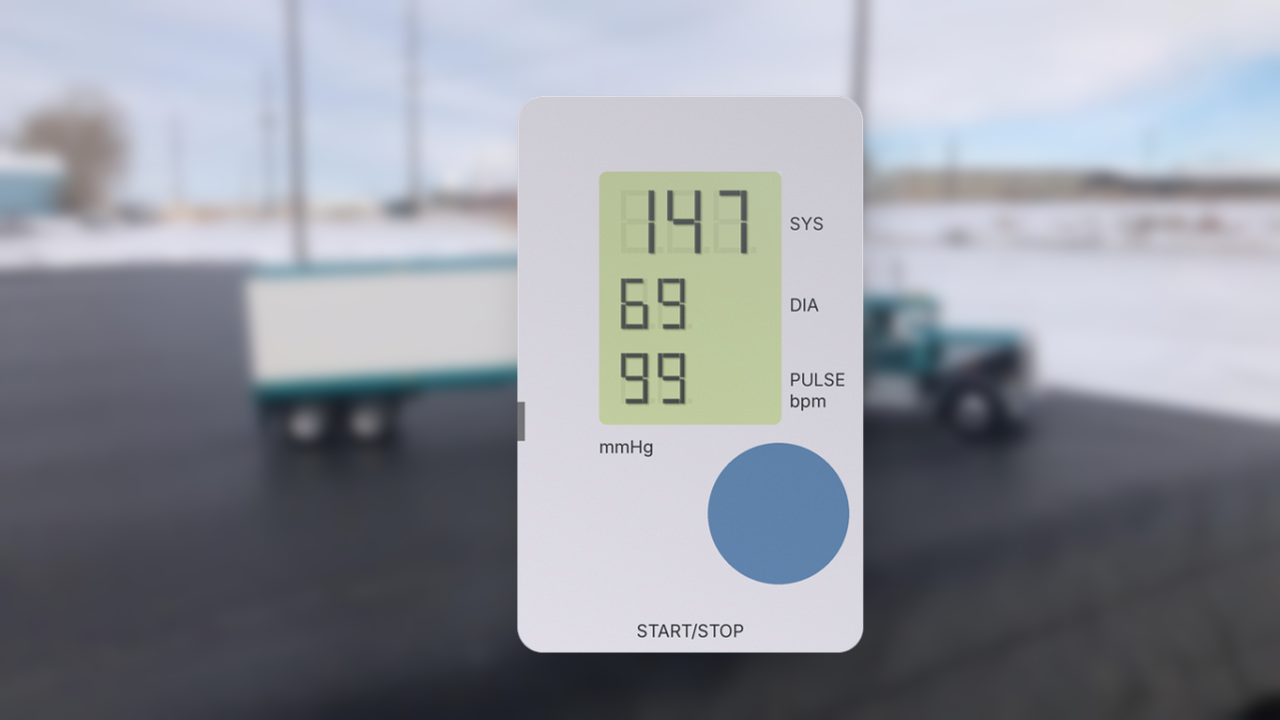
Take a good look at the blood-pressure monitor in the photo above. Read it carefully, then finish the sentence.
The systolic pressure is 147 mmHg
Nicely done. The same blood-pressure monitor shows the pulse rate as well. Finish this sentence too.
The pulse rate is 99 bpm
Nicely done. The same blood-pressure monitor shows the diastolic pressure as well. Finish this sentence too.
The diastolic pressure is 69 mmHg
